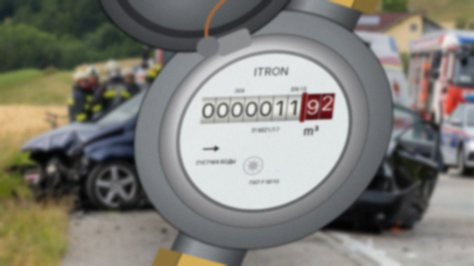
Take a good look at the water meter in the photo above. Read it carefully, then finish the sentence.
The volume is 11.92 m³
